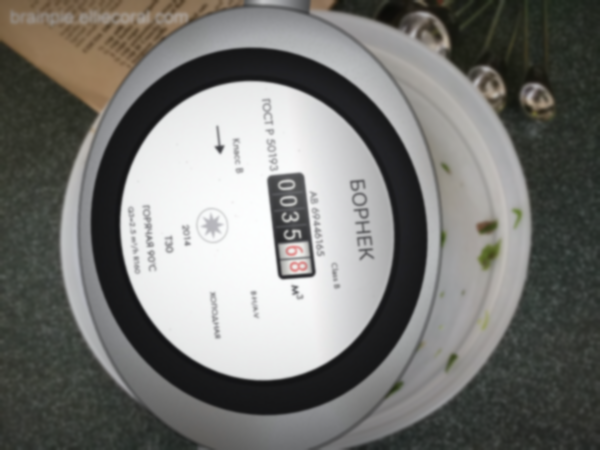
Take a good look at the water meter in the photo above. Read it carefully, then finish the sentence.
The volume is 35.68 m³
